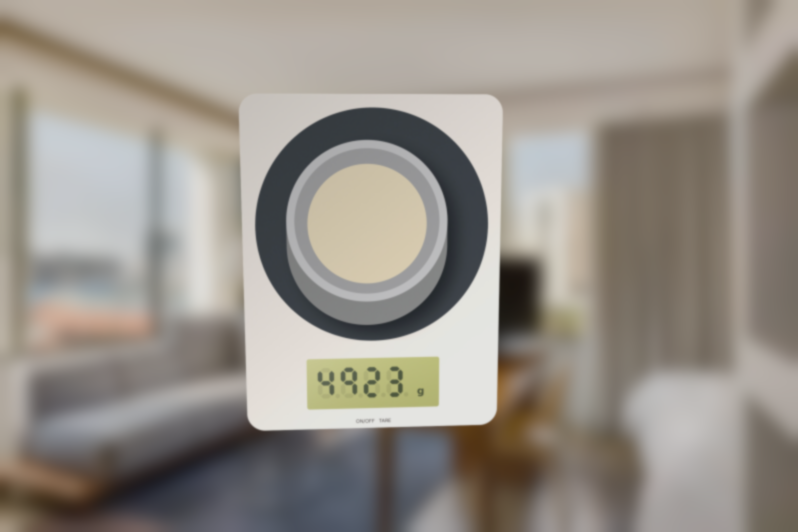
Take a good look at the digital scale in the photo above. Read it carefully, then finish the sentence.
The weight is 4923 g
